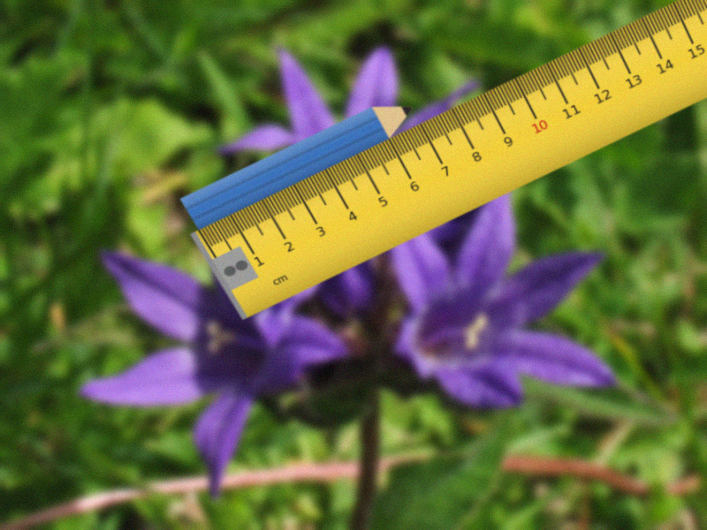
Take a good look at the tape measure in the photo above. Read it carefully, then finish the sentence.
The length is 7 cm
